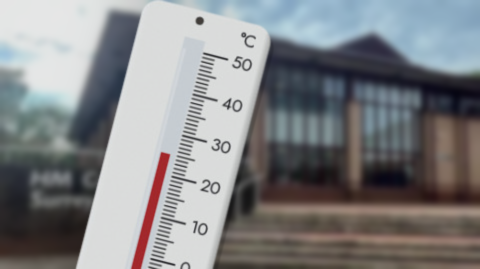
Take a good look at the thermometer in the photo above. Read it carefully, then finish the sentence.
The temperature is 25 °C
